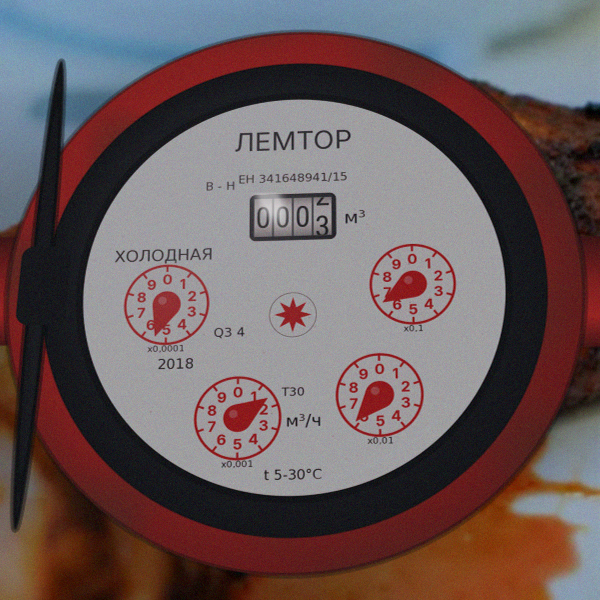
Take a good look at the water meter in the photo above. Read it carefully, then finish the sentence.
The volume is 2.6615 m³
